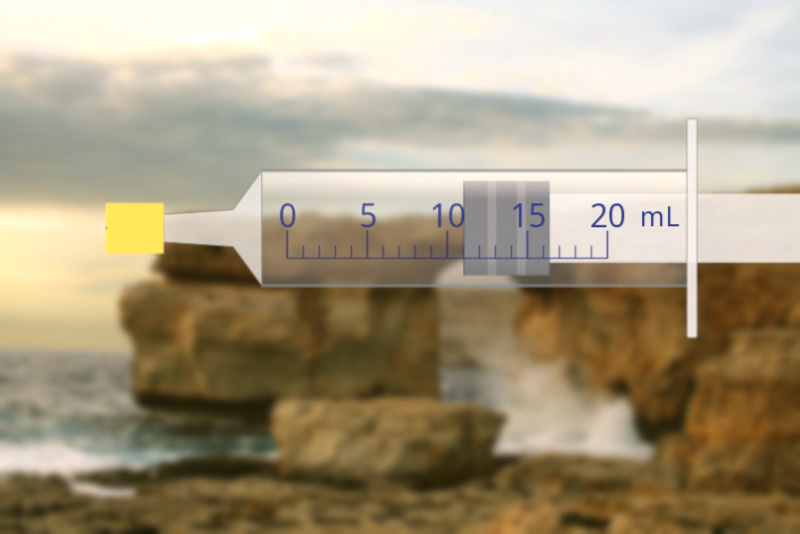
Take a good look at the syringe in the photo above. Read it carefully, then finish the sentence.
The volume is 11 mL
